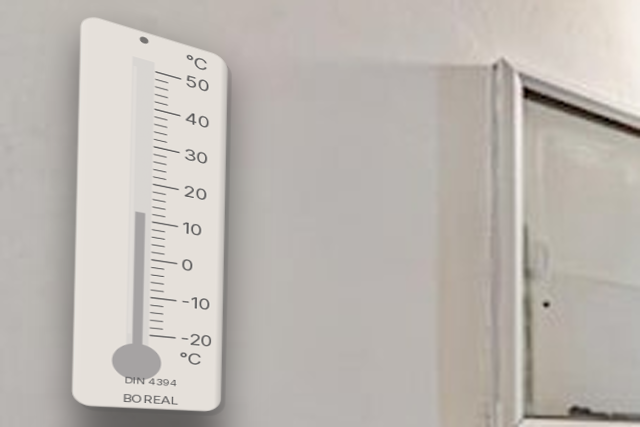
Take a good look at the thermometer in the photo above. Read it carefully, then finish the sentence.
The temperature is 12 °C
